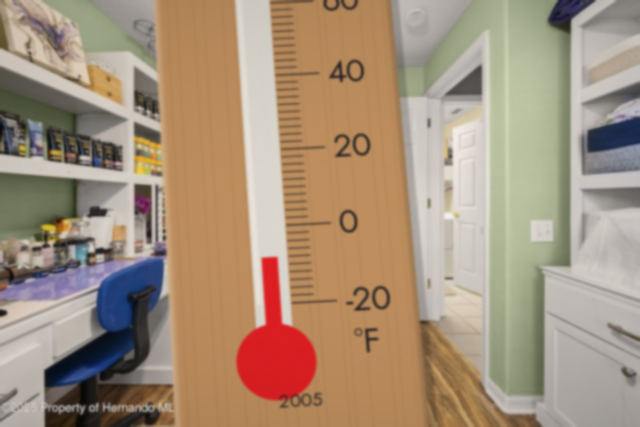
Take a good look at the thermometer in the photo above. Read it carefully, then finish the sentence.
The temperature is -8 °F
